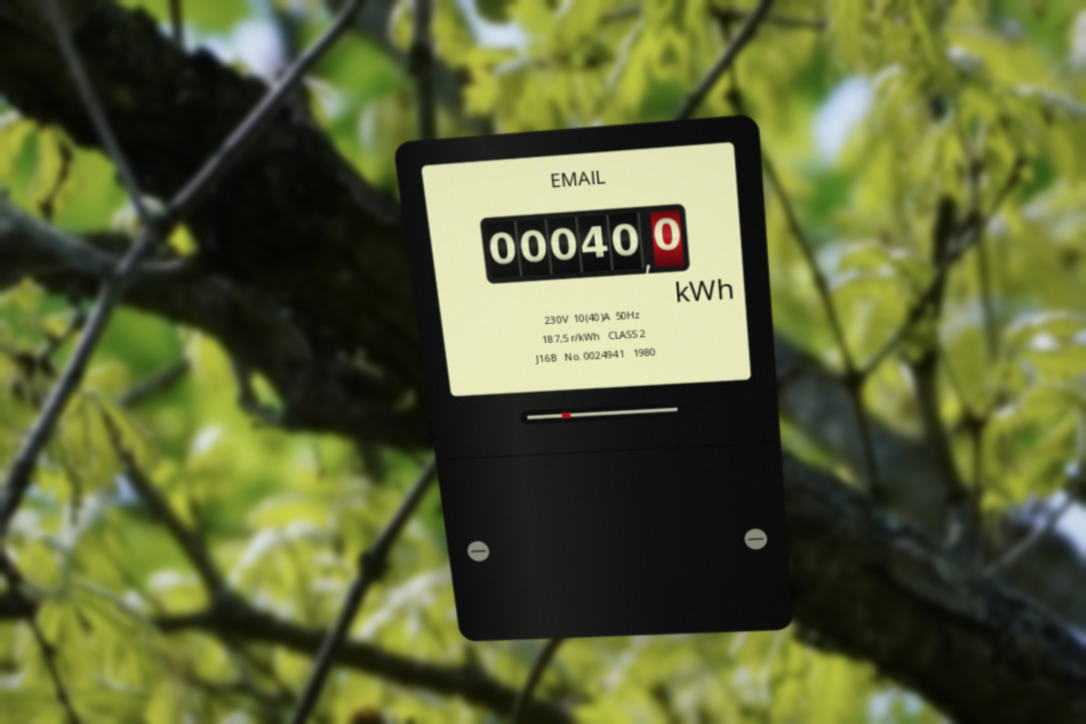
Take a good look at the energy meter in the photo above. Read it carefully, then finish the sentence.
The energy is 40.0 kWh
